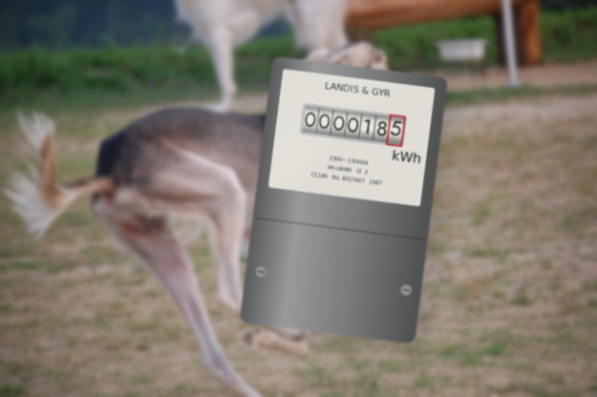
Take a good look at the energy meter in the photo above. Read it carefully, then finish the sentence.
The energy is 18.5 kWh
